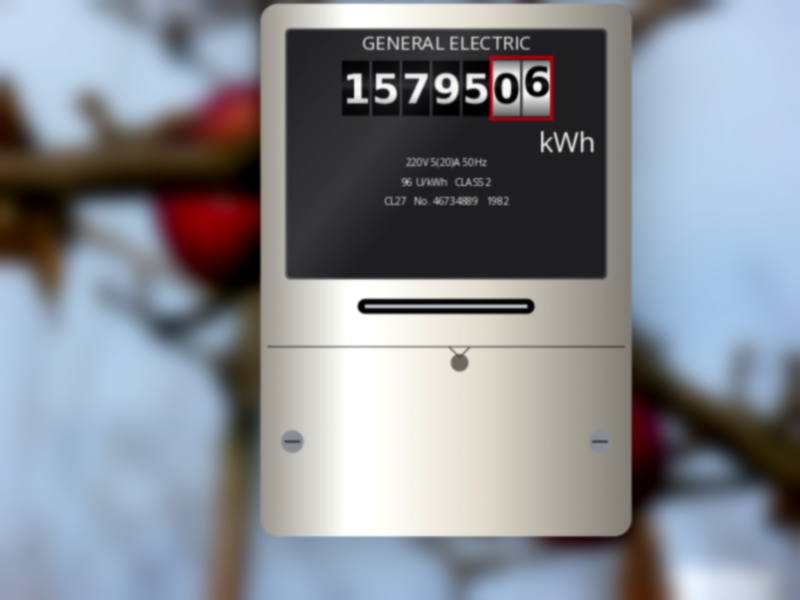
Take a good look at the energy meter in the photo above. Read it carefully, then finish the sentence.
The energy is 15795.06 kWh
